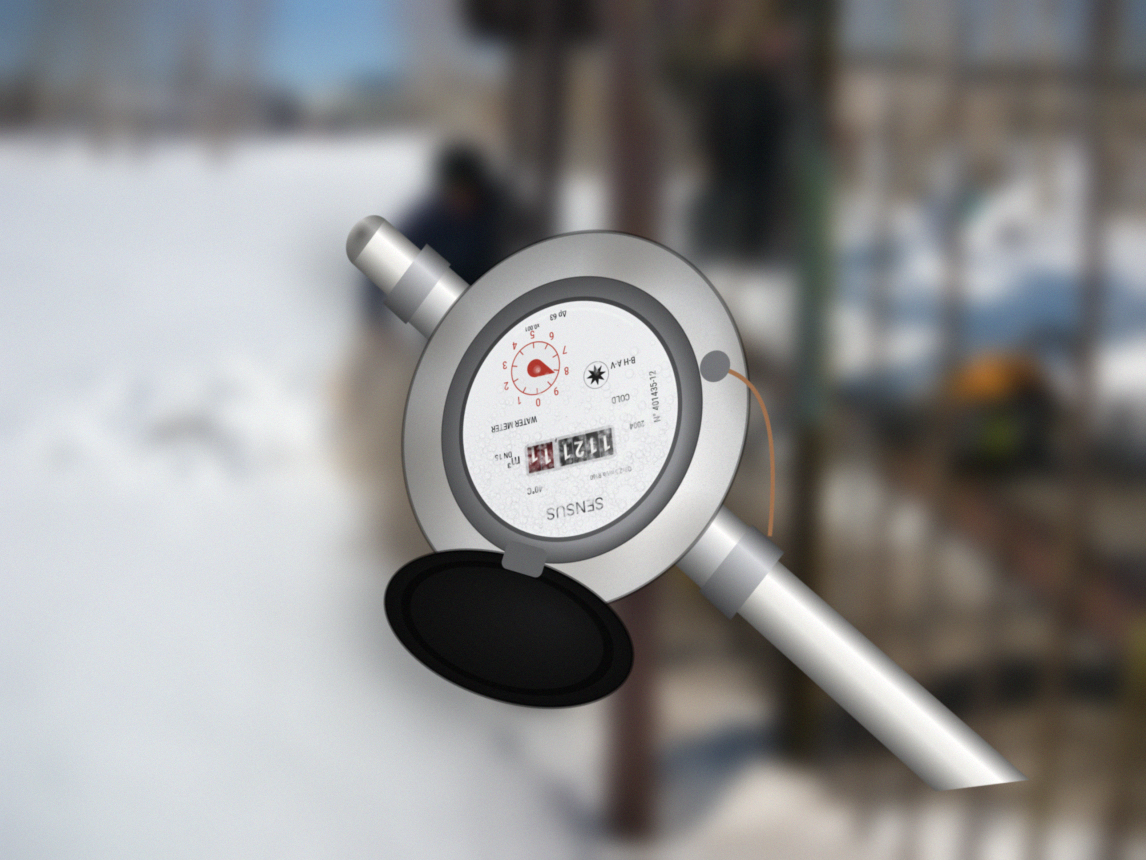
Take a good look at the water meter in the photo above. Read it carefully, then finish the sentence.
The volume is 1121.108 m³
